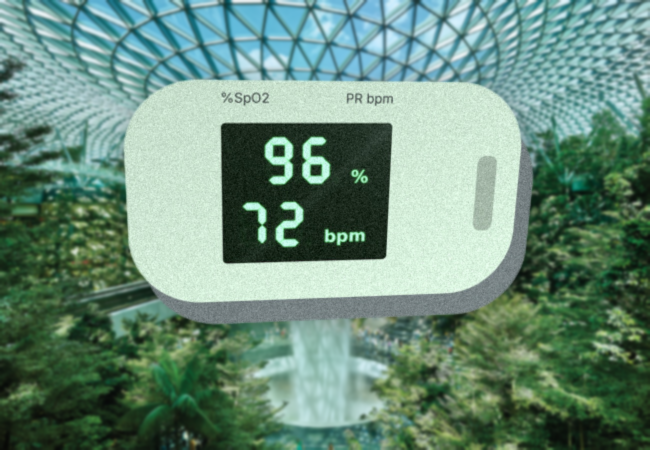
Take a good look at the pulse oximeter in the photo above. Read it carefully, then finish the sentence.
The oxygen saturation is 96 %
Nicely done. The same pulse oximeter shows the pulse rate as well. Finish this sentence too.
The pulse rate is 72 bpm
